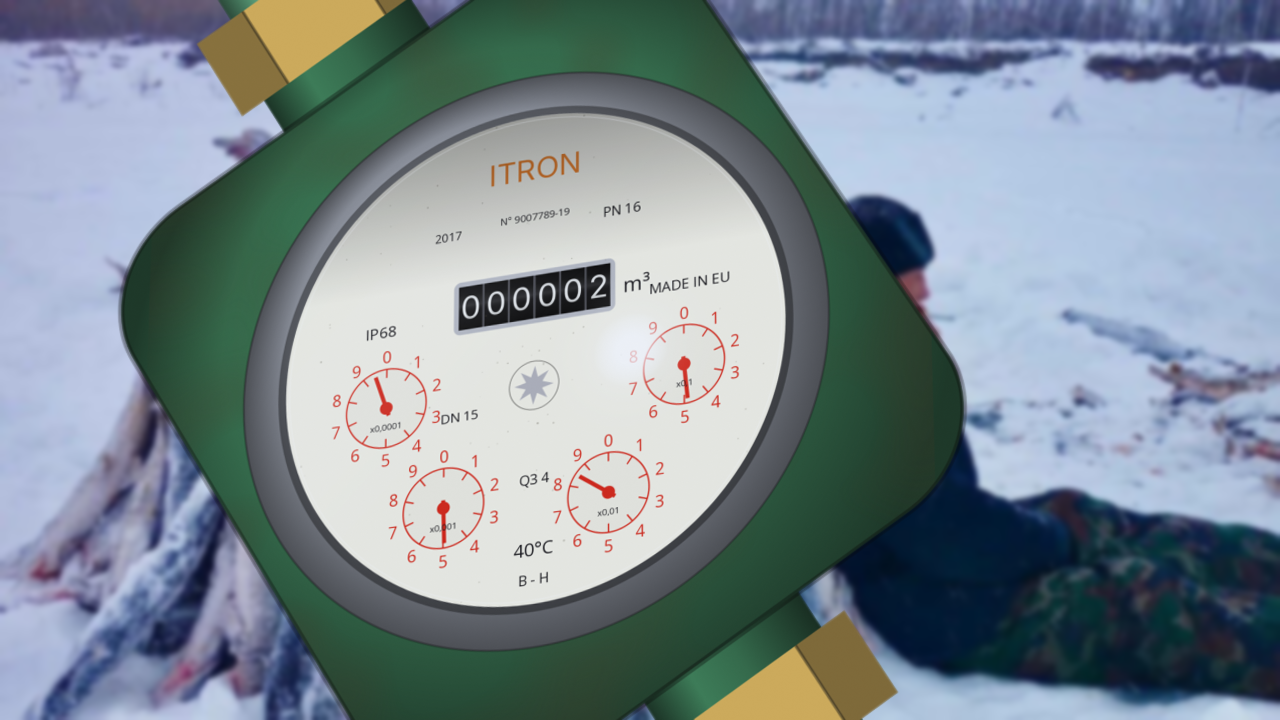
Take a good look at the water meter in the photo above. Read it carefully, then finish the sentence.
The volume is 2.4849 m³
